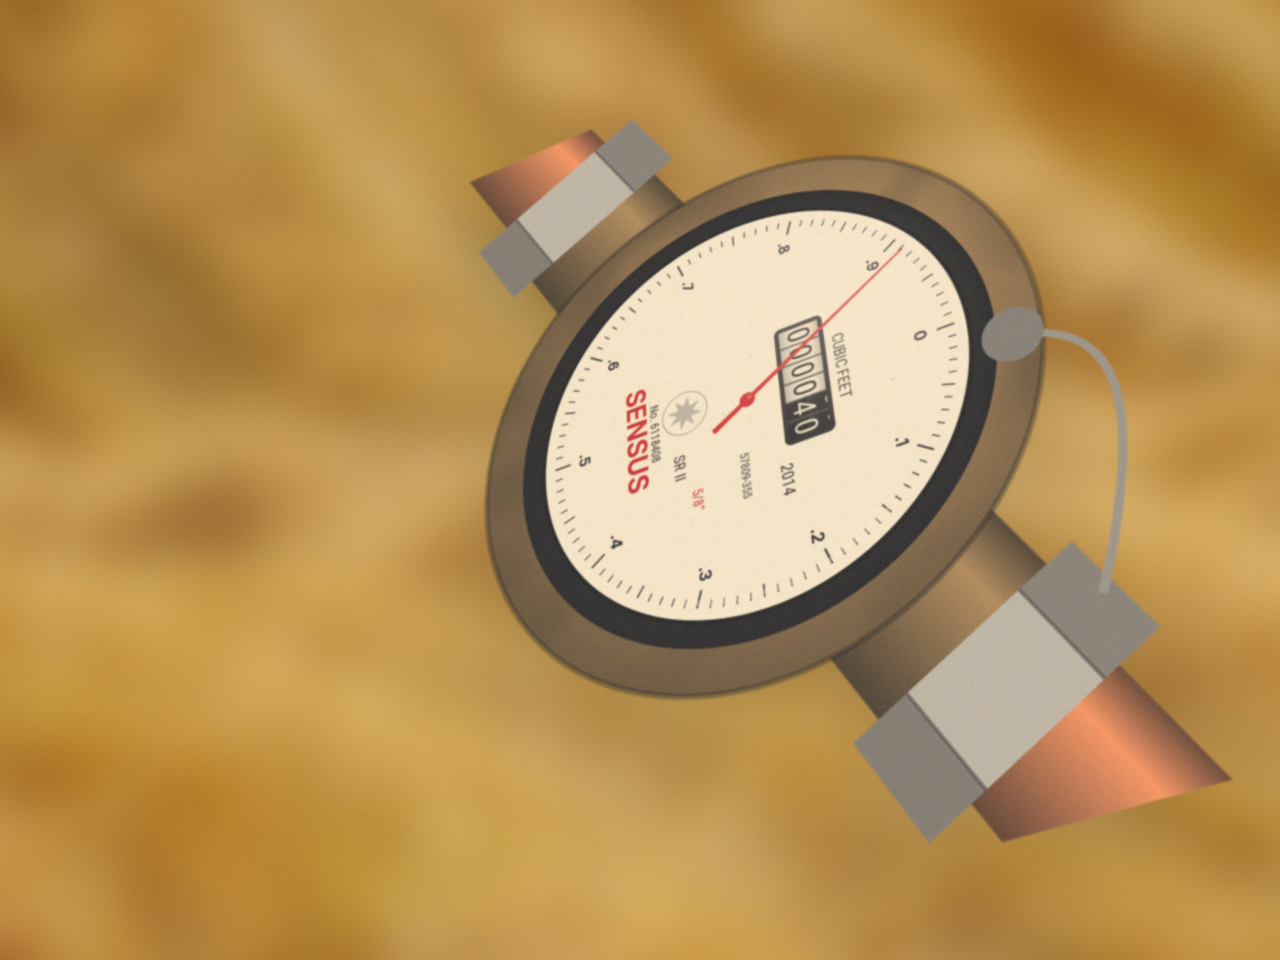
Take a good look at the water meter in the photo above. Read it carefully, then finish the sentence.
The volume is 39.91 ft³
